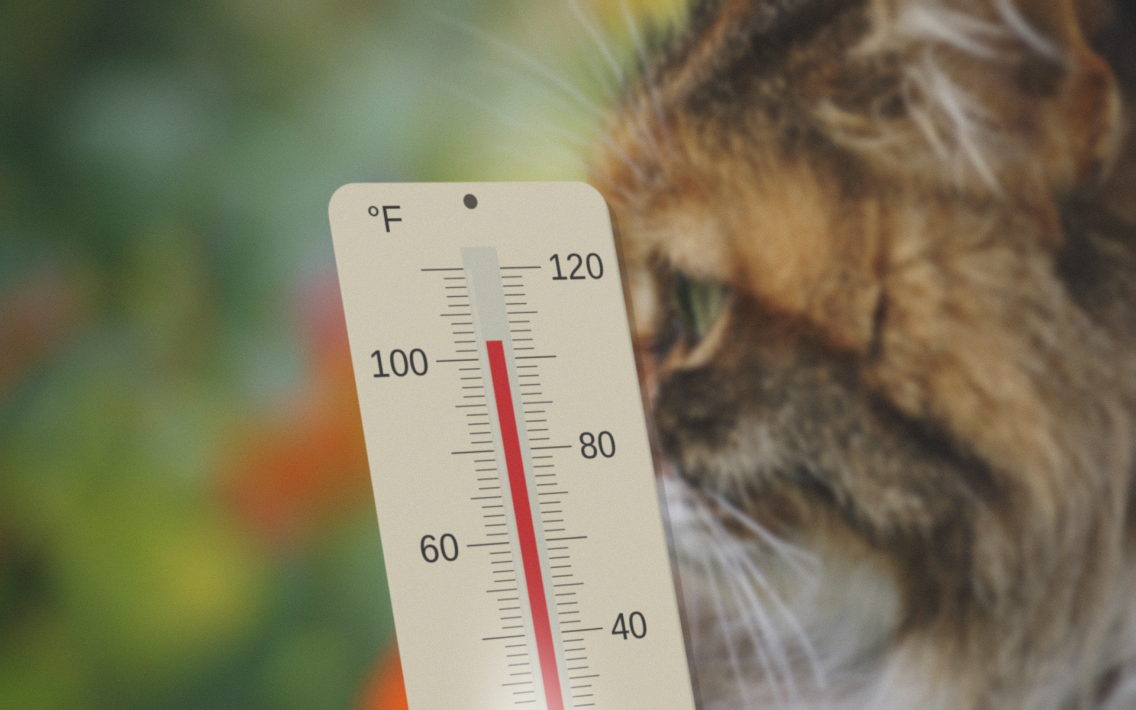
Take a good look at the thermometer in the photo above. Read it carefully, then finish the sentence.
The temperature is 104 °F
